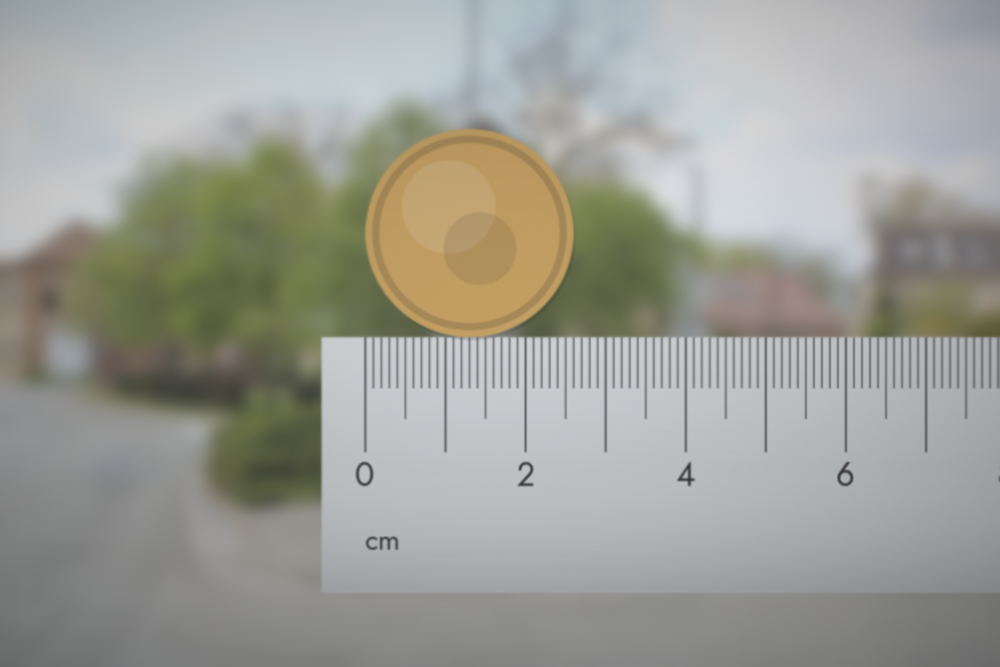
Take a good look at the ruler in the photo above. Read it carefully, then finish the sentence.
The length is 2.6 cm
